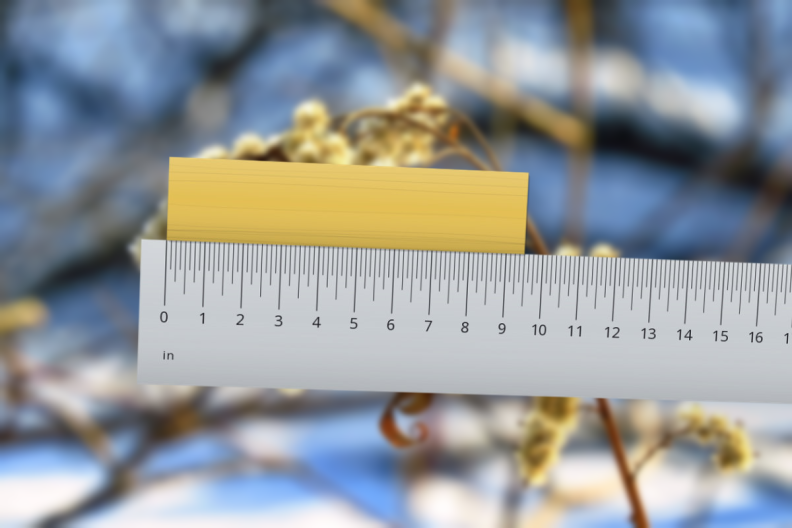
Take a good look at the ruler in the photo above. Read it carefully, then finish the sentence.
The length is 9.5 in
